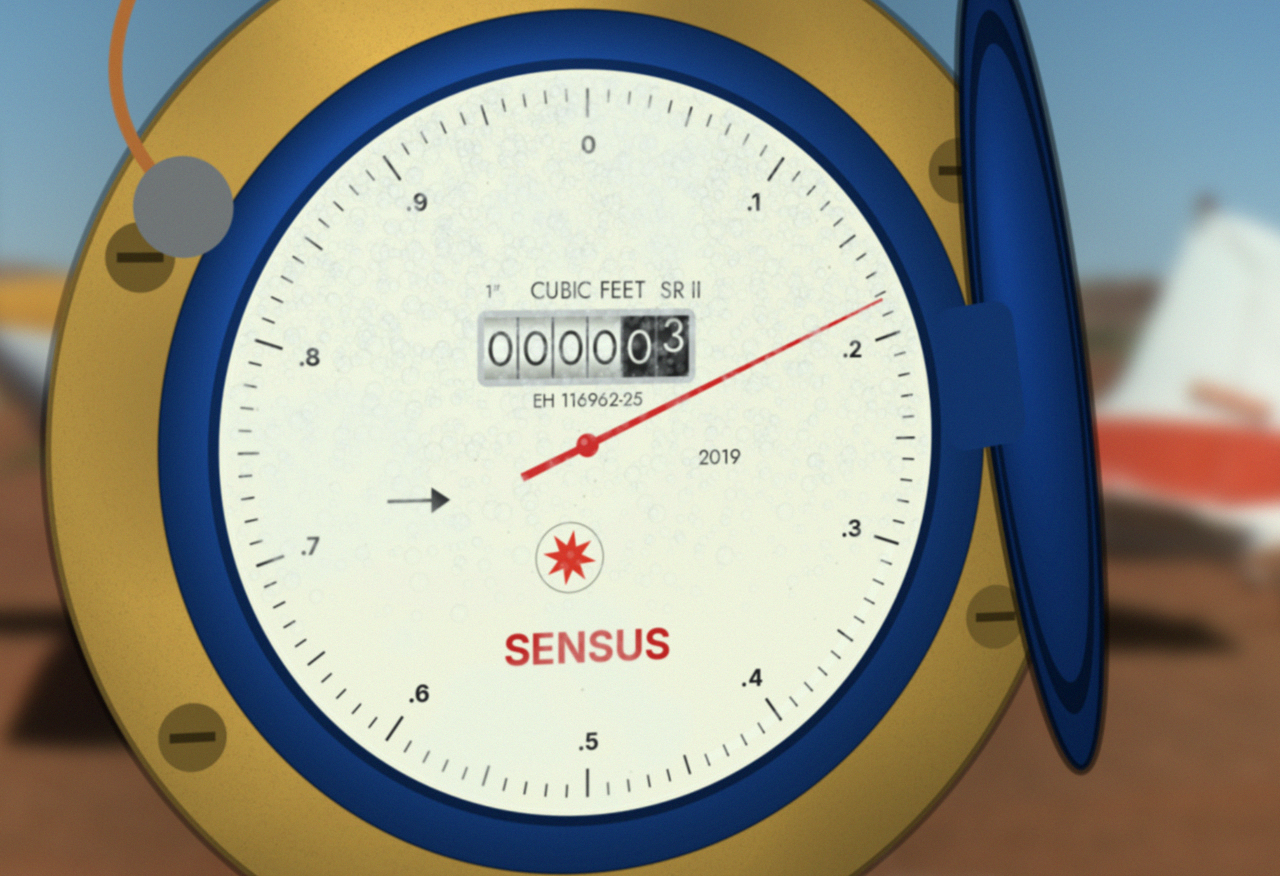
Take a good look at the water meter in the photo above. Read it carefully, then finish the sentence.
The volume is 3.18 ft³
